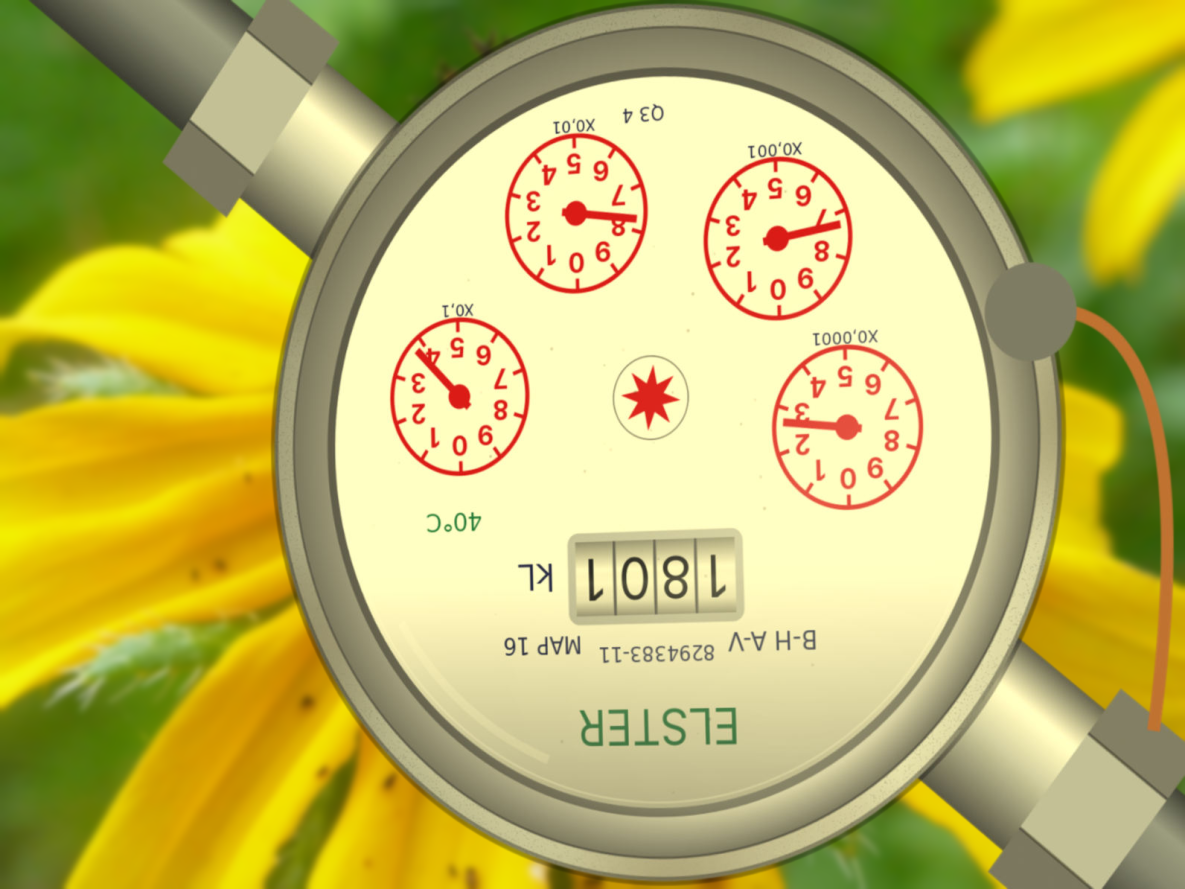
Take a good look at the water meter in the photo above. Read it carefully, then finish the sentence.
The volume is 1801.3772 kL
